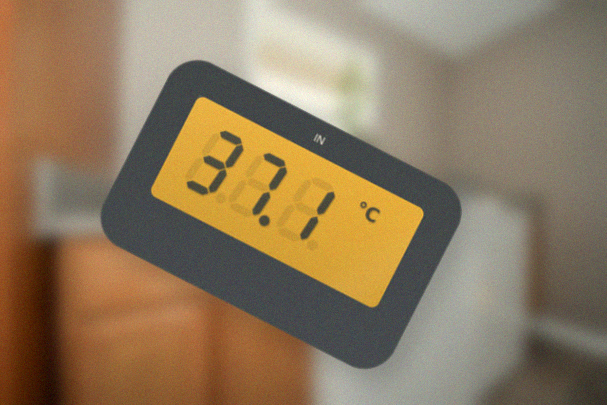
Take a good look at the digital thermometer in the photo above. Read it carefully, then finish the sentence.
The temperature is 37.1 °C
